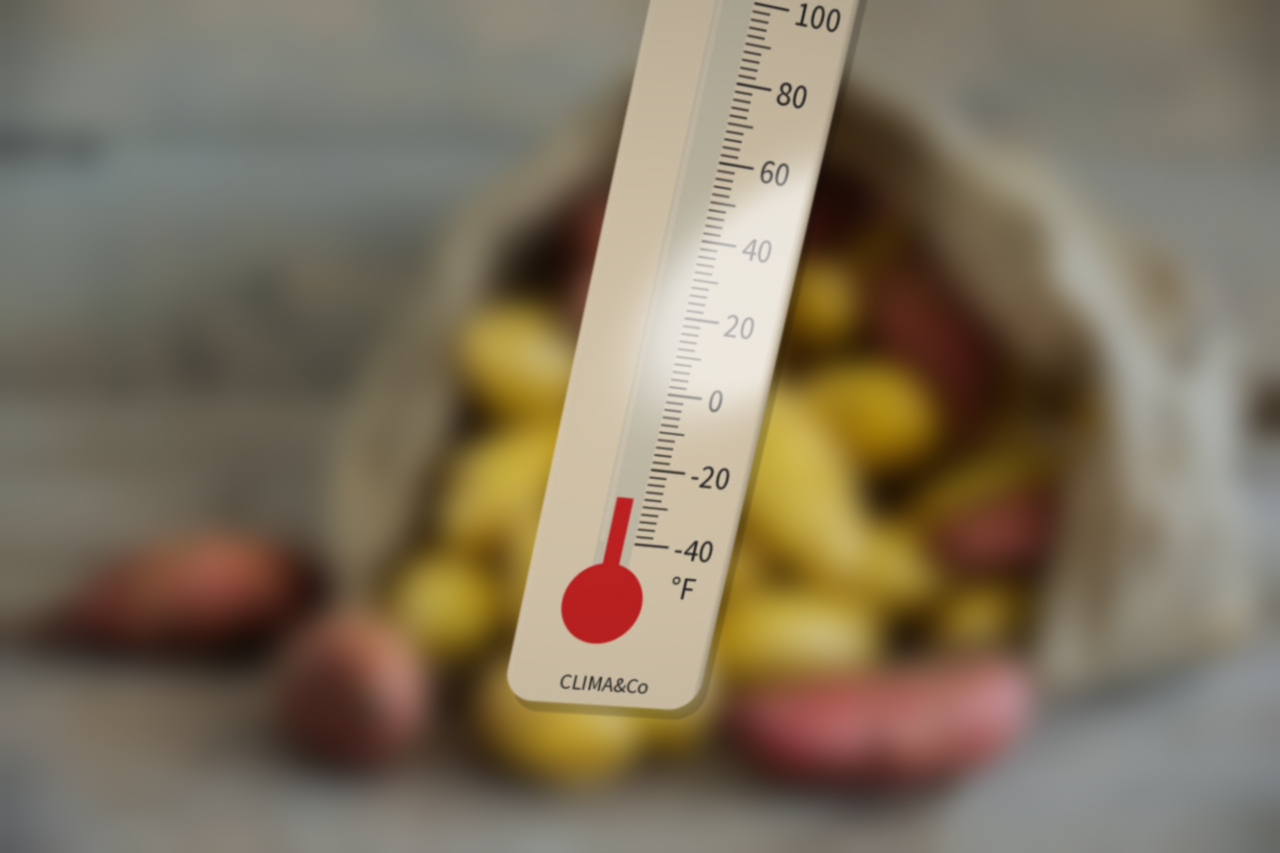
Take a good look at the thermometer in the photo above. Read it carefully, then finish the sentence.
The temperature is -28 °F
